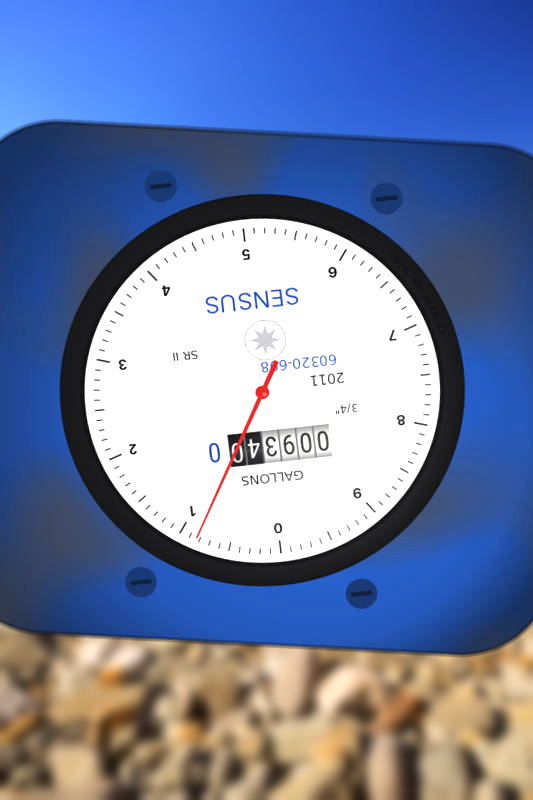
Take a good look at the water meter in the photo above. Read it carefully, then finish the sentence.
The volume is 93400.8 gal
